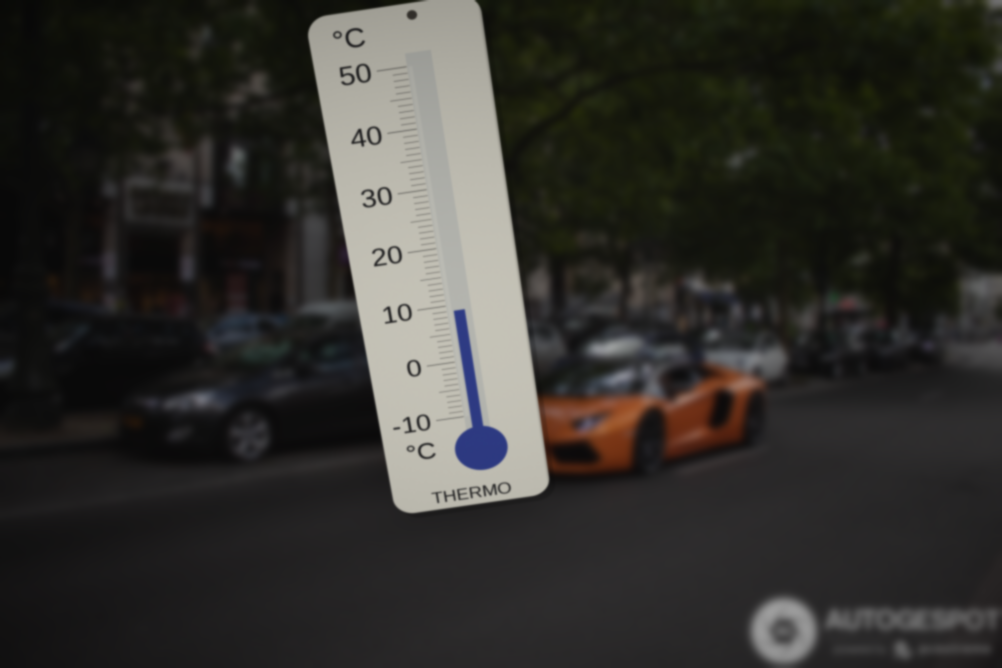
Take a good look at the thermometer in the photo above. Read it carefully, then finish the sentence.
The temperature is 9 °C
